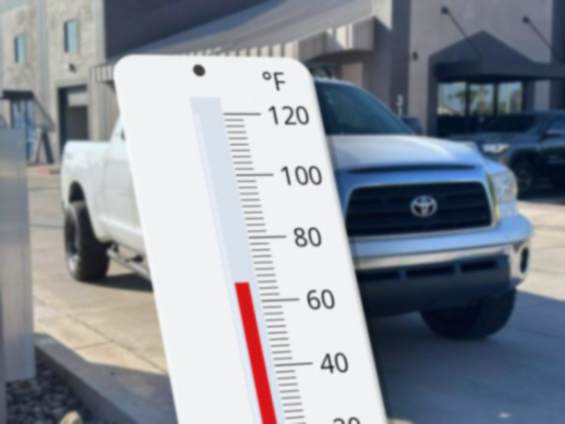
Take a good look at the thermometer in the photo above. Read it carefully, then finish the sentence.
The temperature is 66 °F
